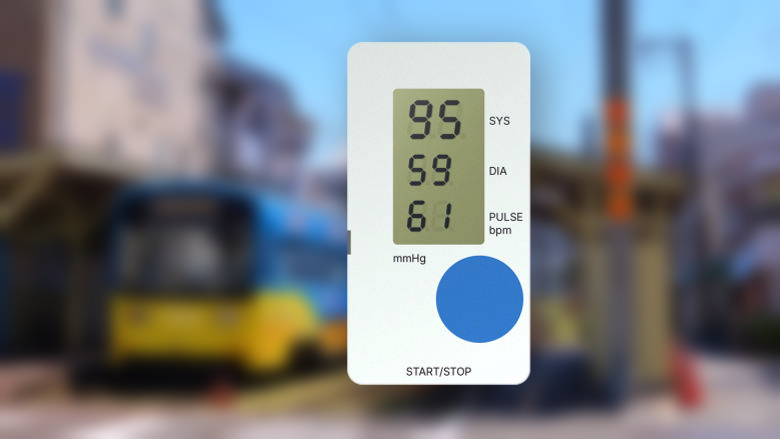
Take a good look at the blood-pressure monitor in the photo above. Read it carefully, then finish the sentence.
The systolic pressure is 95 mmHg
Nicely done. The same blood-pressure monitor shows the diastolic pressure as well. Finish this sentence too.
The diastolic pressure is 59 mmHg
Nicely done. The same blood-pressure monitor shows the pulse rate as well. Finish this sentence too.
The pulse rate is 61 bpm
